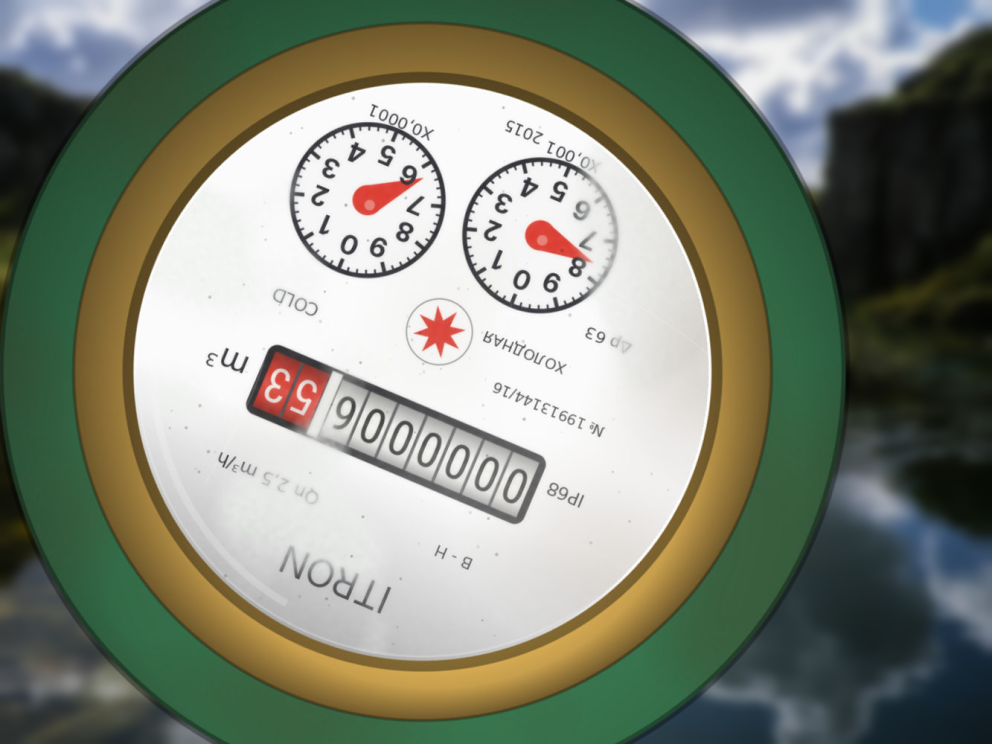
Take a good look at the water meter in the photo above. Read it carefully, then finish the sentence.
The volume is 6.5376 m³
